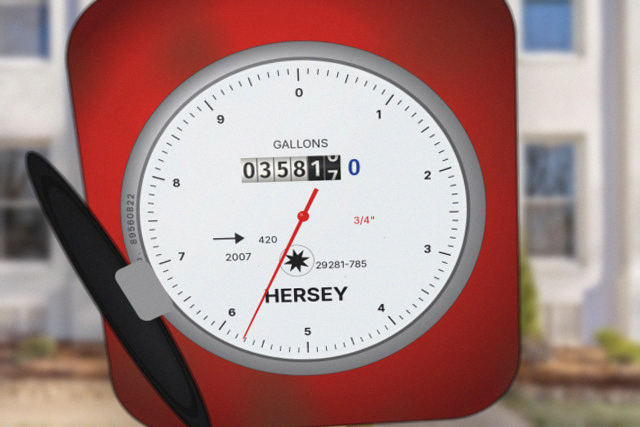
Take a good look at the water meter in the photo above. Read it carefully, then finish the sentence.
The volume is 358165.7 gal
